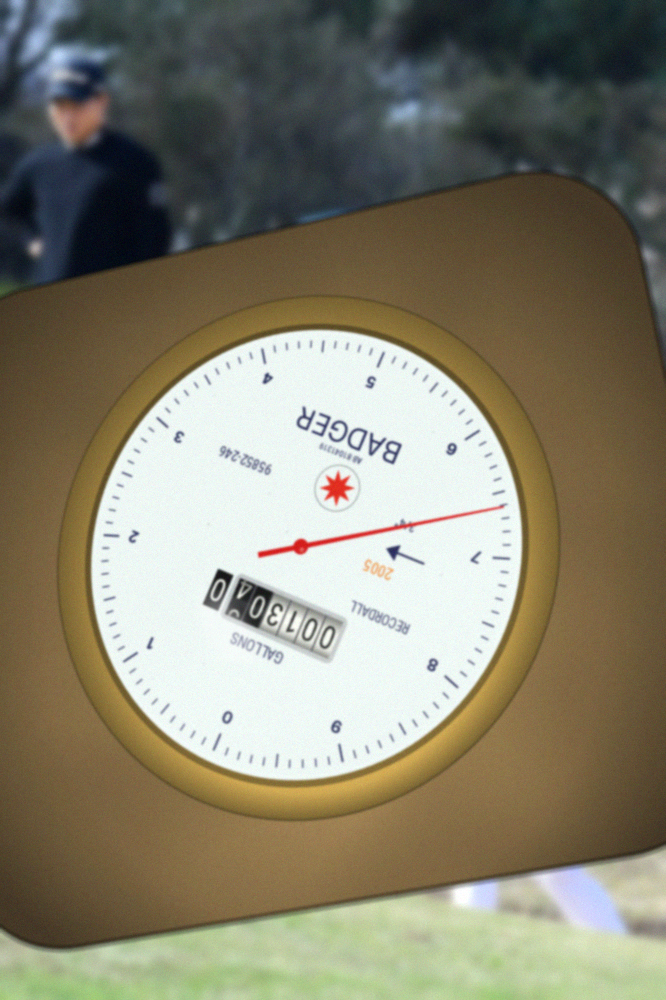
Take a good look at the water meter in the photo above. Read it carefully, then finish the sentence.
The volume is 13036.6 gal
